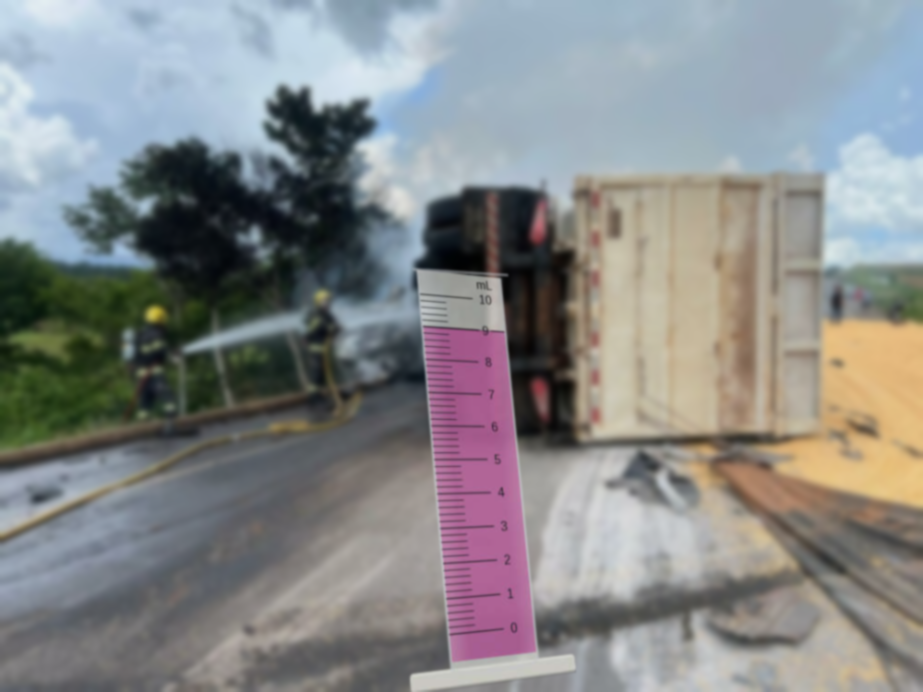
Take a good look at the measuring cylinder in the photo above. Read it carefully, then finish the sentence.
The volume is 9 mL
